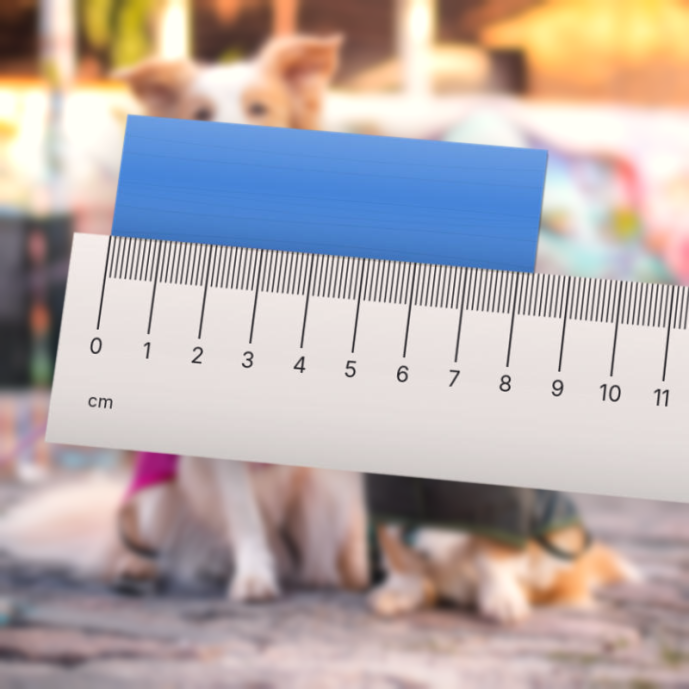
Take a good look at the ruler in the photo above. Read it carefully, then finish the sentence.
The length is 8.3 cm
